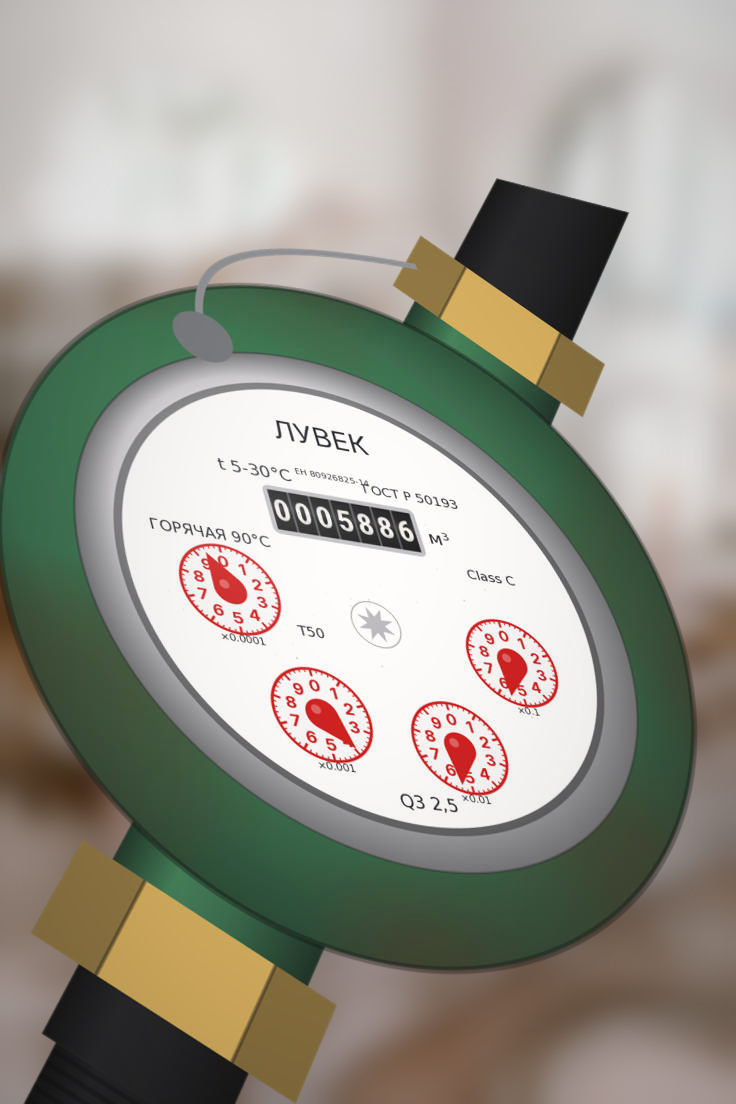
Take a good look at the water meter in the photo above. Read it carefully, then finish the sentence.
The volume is 5886.5539 m³
